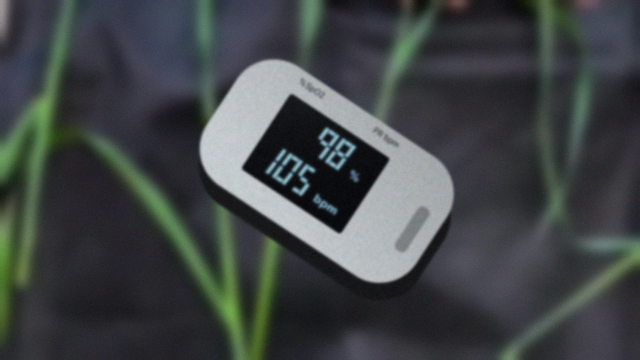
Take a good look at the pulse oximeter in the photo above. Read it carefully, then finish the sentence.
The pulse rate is 105 bpm
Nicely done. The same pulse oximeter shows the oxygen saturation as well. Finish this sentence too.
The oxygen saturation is 98 %
